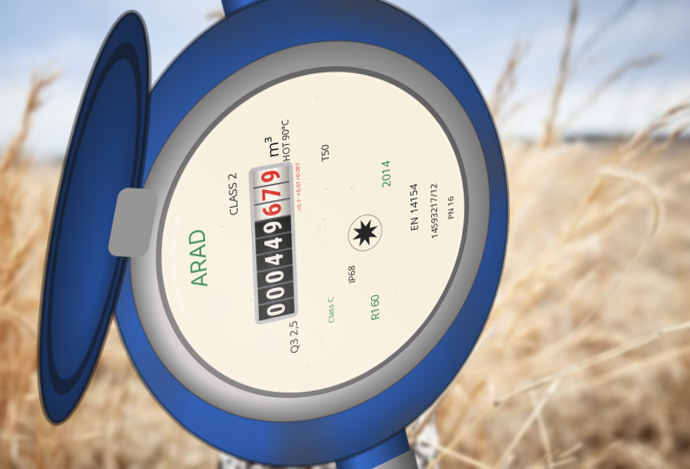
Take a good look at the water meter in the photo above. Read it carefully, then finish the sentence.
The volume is 449.679 m³
